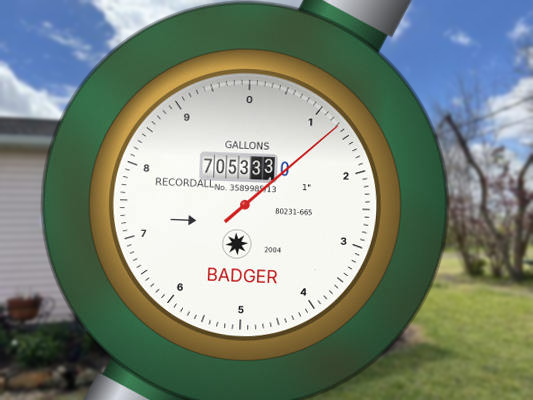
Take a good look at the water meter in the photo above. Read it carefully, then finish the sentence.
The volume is 7053331.3 gal
